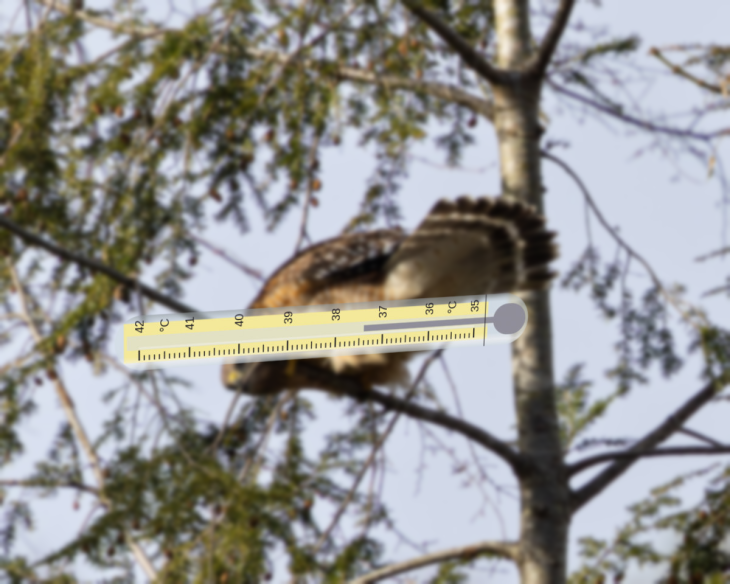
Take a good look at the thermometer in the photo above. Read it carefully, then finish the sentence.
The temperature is 37.4 °C
